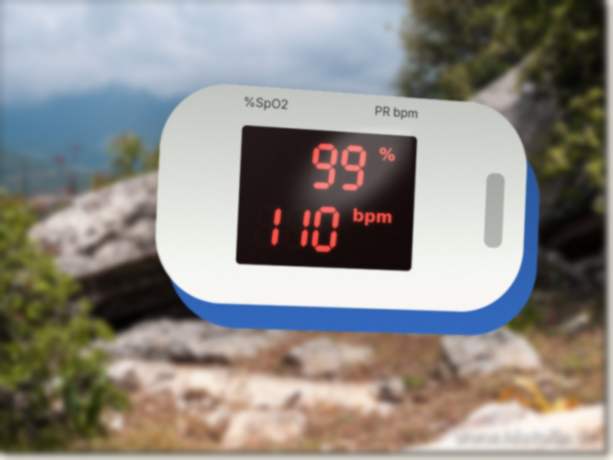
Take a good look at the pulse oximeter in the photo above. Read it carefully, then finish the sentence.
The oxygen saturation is 99 %
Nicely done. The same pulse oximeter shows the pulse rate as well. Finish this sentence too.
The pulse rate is 110 bpm
